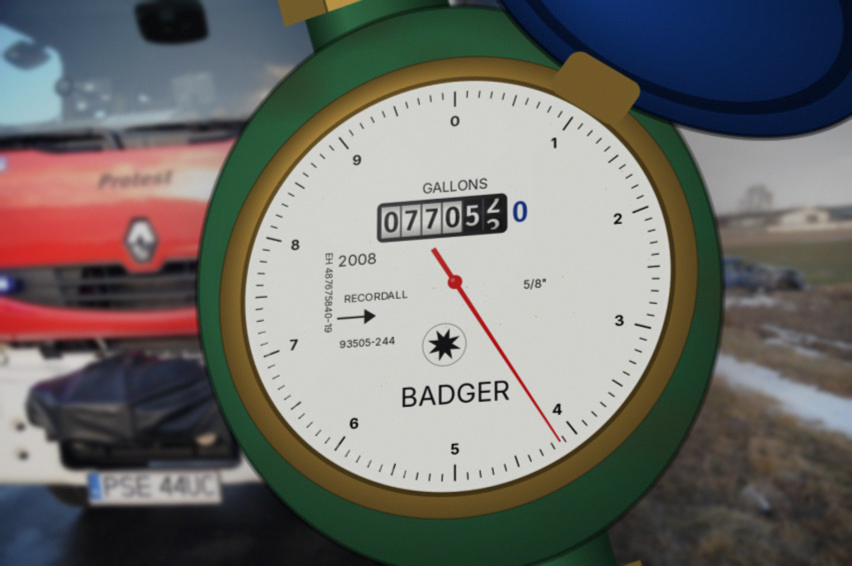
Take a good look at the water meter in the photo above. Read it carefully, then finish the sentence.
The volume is 770524.1 gal
